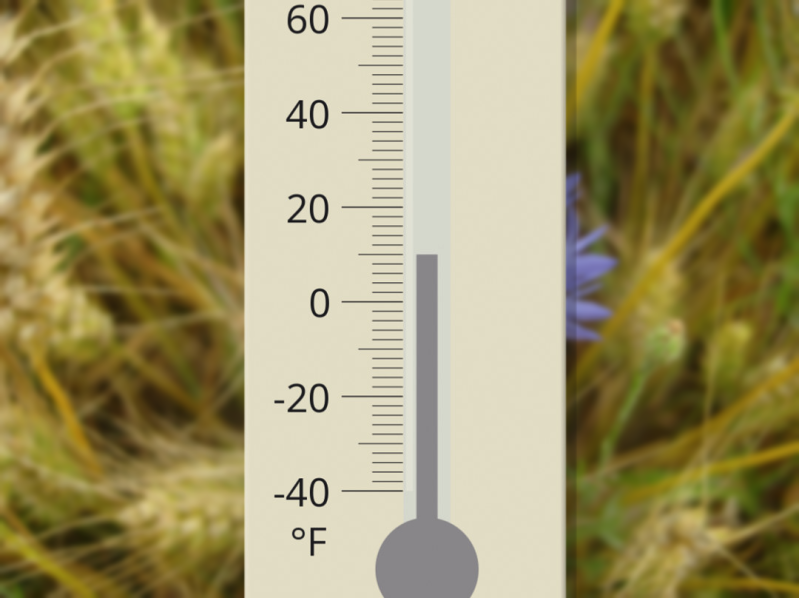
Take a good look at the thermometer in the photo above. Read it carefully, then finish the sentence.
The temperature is 10 °F
